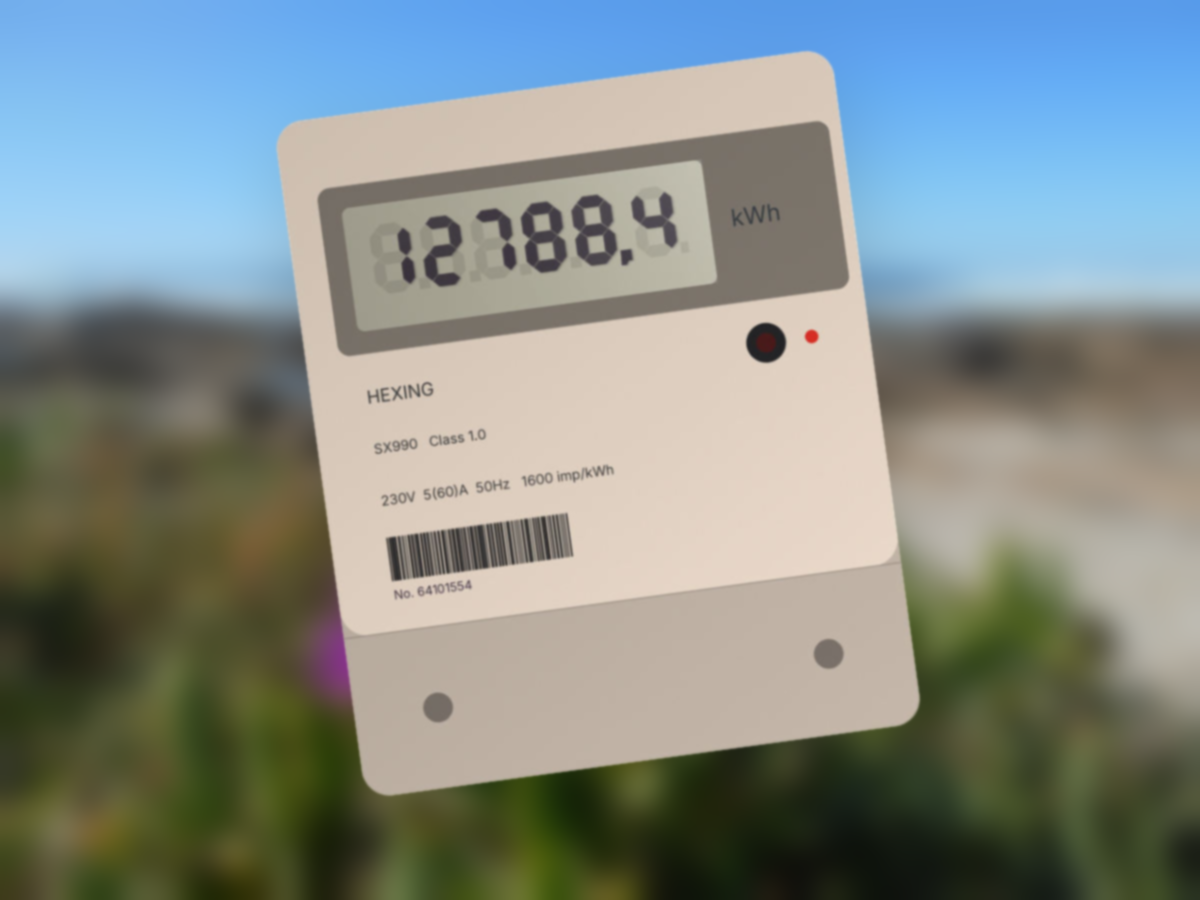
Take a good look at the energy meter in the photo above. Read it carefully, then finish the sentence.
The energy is 12788.4 kWh
